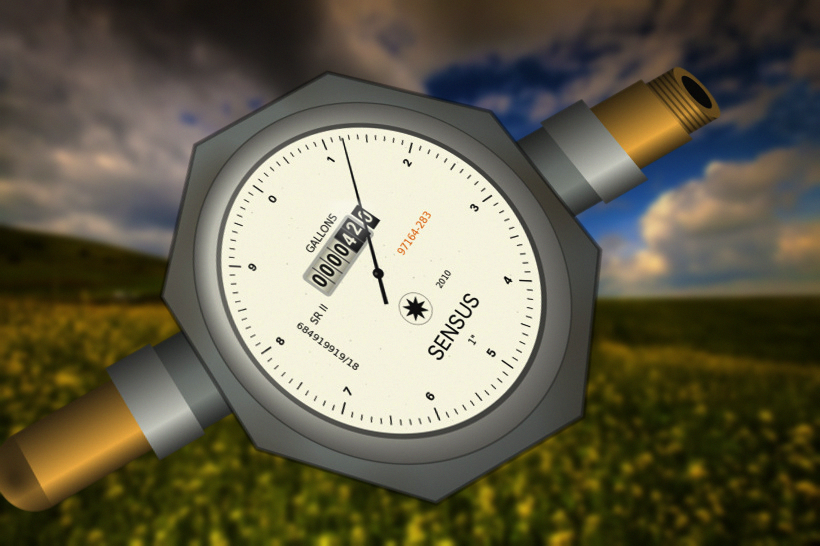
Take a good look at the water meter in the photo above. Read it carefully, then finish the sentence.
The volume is 421.2 gal
